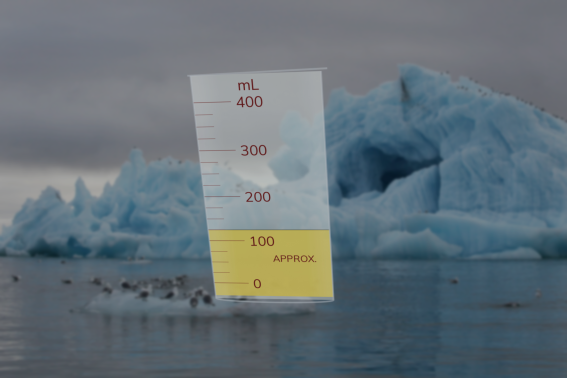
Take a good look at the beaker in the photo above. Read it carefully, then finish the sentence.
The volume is 125 mL
